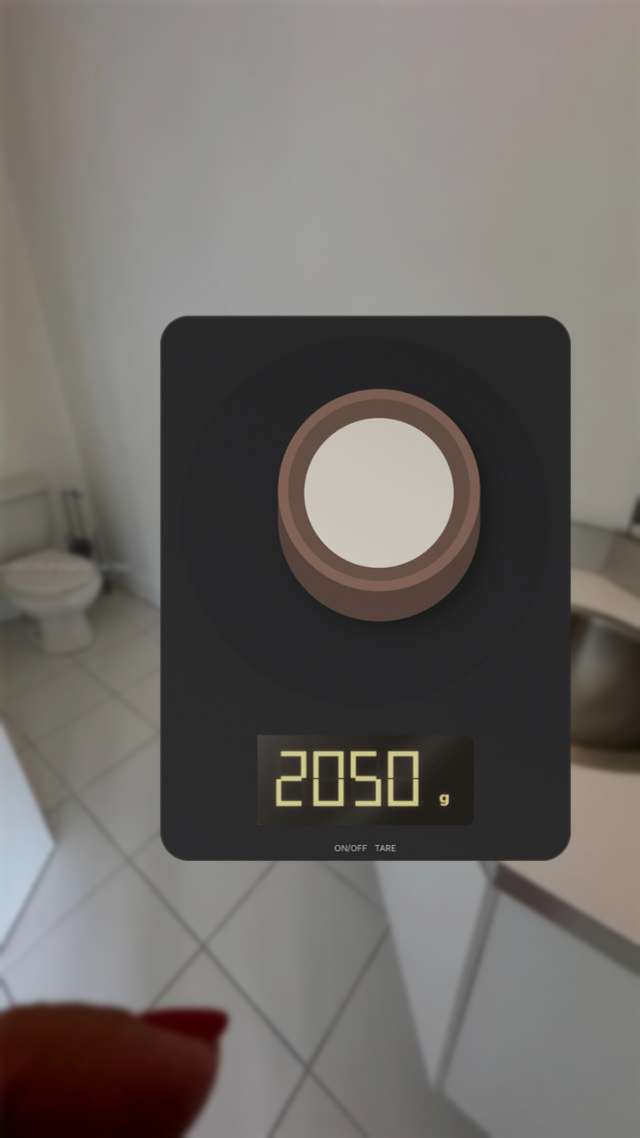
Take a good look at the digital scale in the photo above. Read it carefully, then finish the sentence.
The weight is 2050 g
